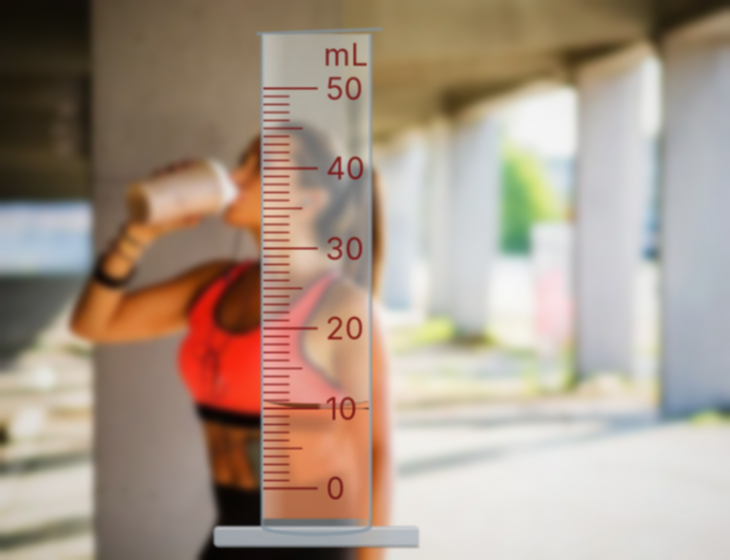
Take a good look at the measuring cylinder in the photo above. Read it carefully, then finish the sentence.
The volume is 10 mL
